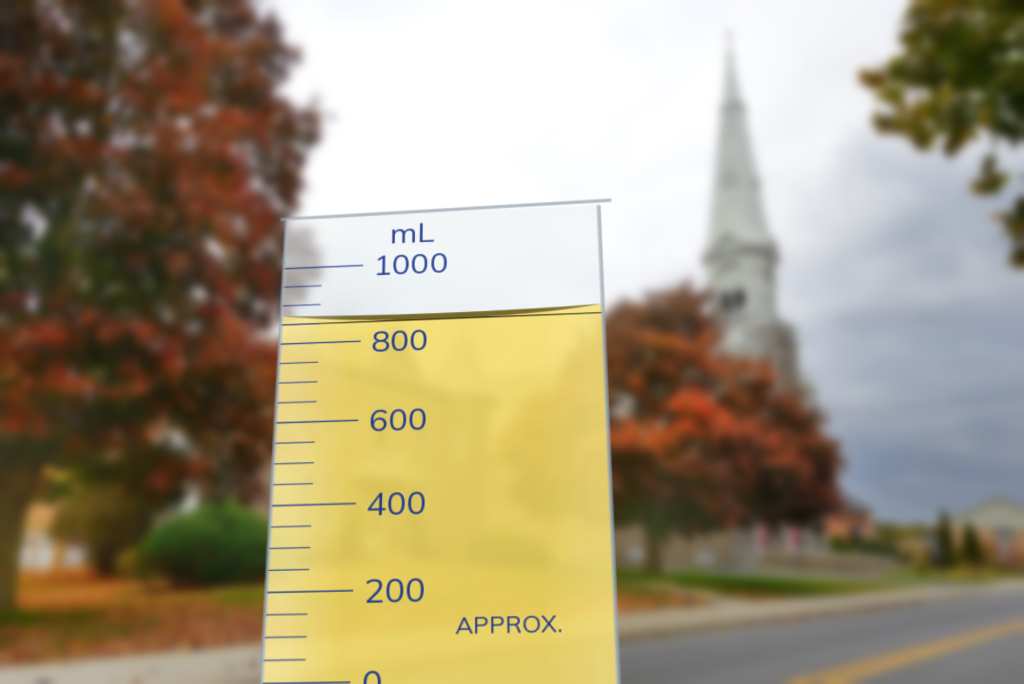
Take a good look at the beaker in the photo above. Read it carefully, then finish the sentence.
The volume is 850 mL
